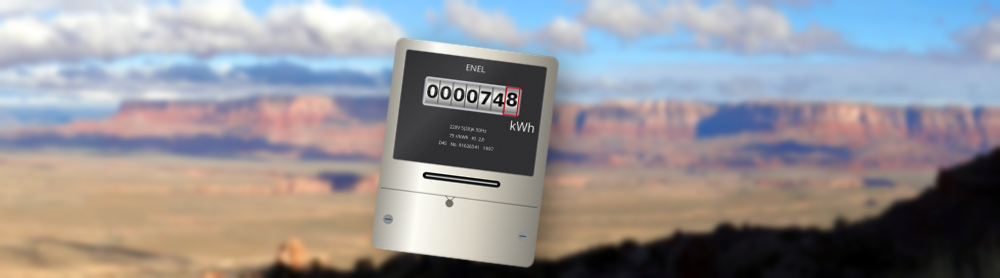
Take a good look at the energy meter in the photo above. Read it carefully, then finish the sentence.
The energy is 74.8 kWh
